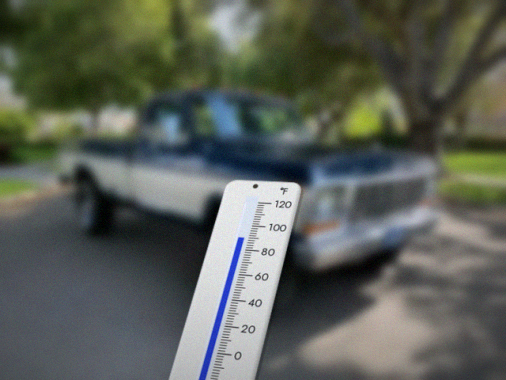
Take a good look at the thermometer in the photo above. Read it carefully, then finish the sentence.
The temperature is 90 °F
